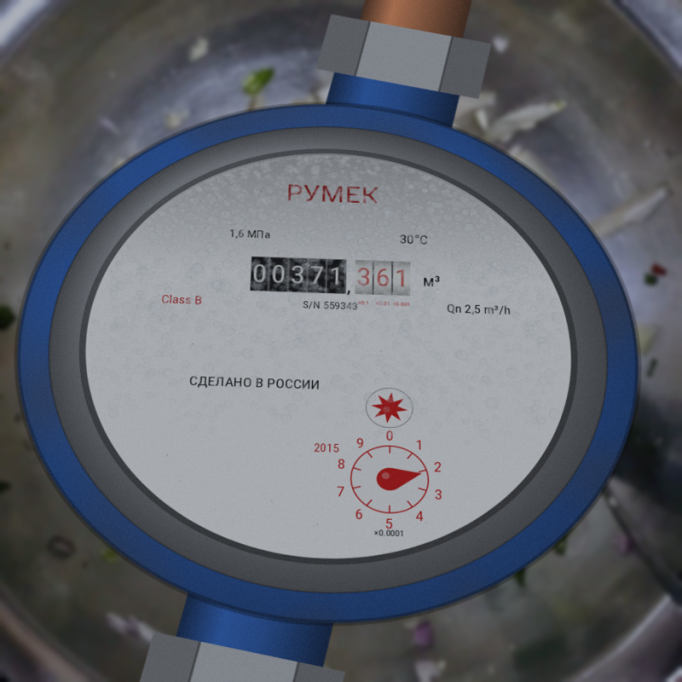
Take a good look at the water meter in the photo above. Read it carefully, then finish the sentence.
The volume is 371.3612 m³
